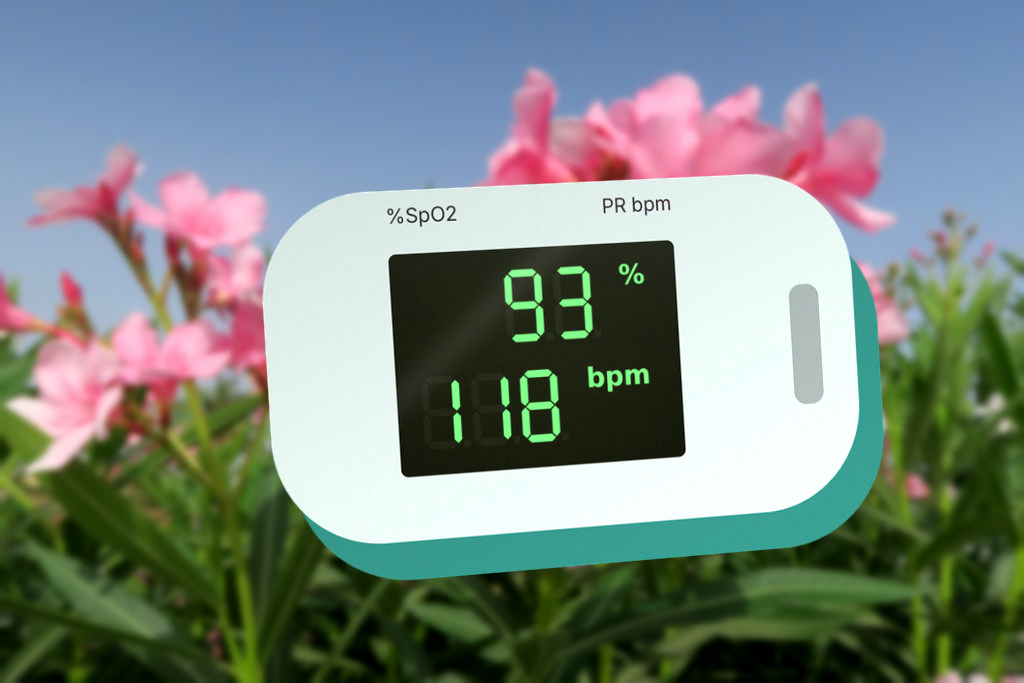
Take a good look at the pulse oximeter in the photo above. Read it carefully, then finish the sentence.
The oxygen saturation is 93 %
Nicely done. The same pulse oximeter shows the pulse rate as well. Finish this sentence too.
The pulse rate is 118 bpm
